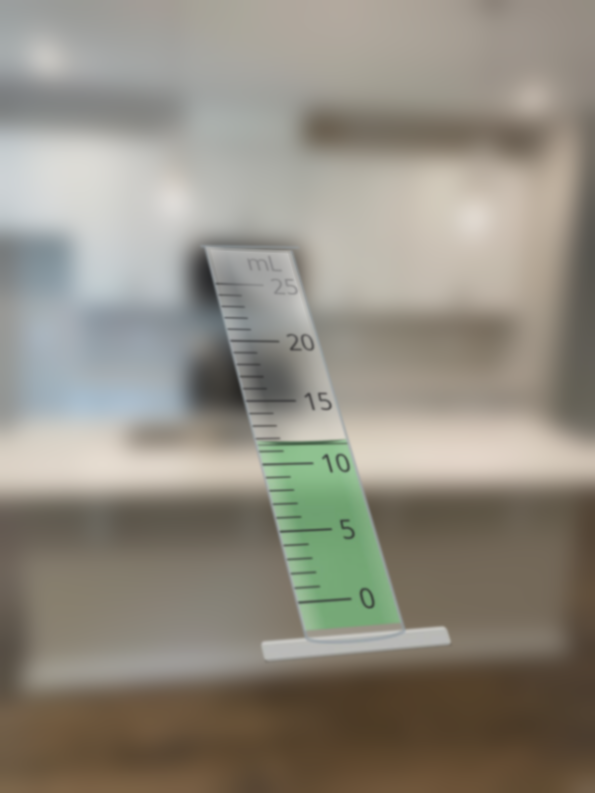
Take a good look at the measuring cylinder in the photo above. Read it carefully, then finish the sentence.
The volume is 11.5 mL
